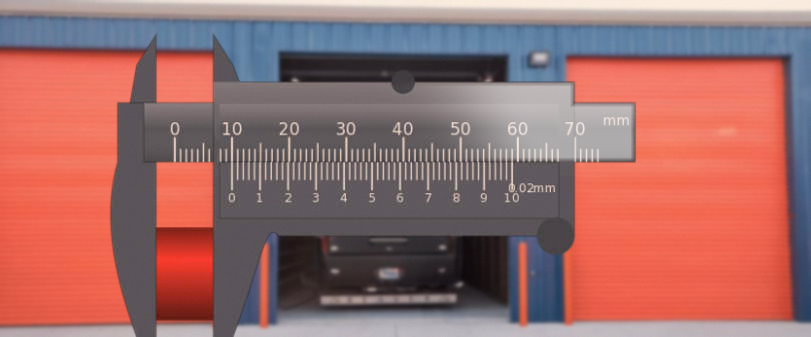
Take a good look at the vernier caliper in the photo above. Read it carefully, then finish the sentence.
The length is 10.0 mm
